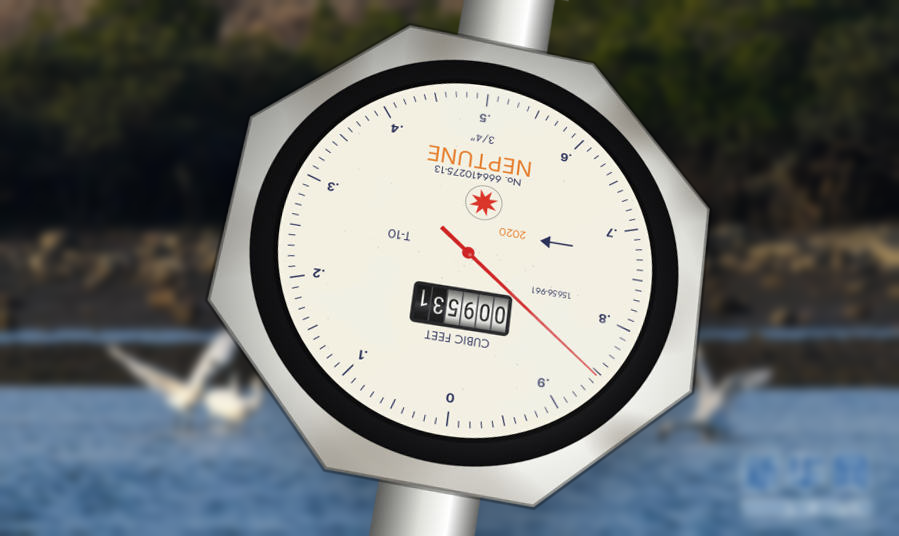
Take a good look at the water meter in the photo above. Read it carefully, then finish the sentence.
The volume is 9530.85 ft³
